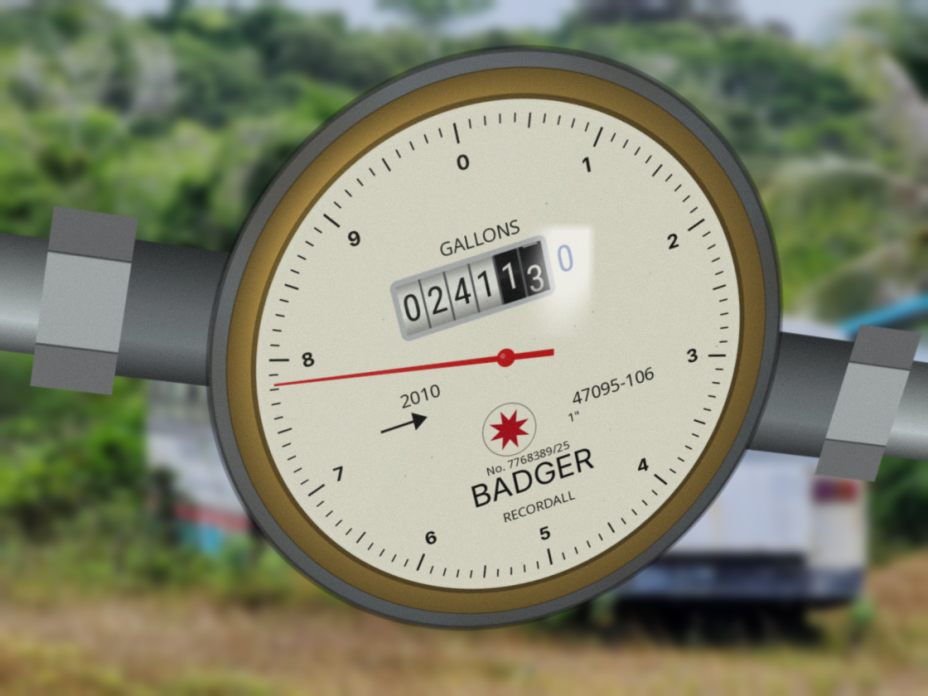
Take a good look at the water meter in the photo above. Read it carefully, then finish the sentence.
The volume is 241127.8 gal
